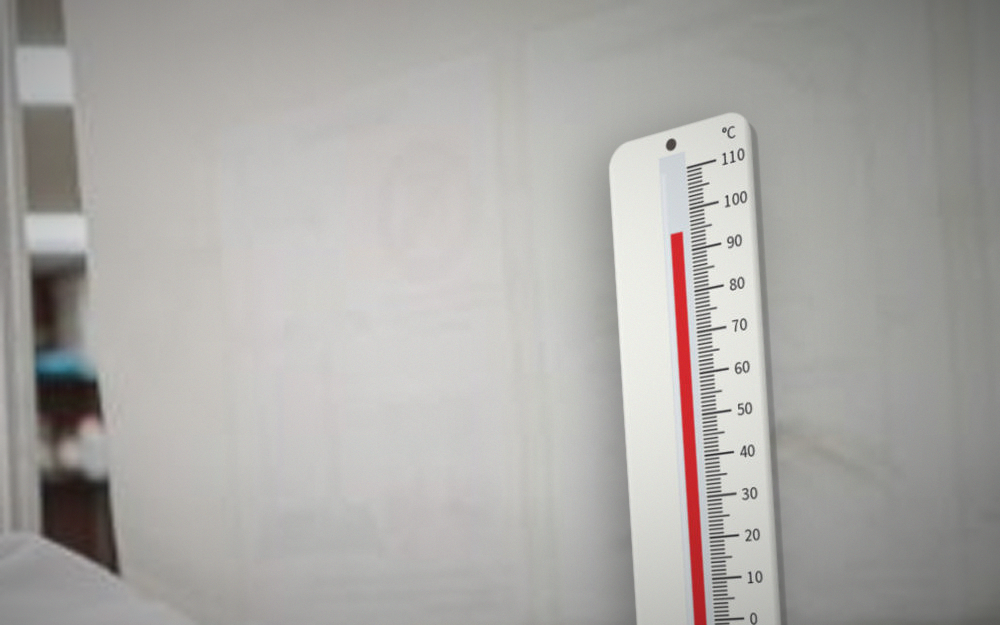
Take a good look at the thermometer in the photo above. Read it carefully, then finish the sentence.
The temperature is 95 °C
